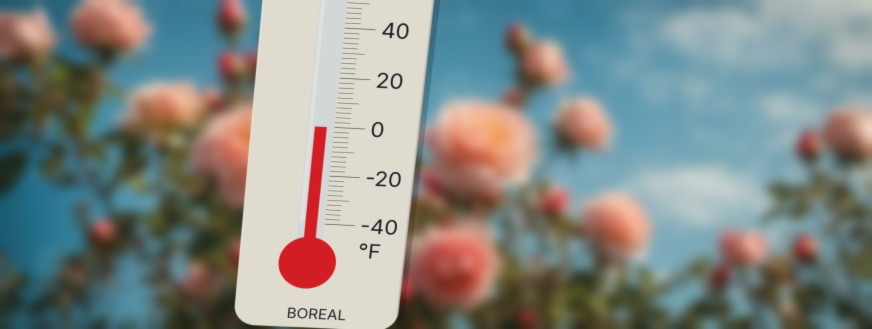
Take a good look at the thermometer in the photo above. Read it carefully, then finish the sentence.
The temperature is 0 °F
